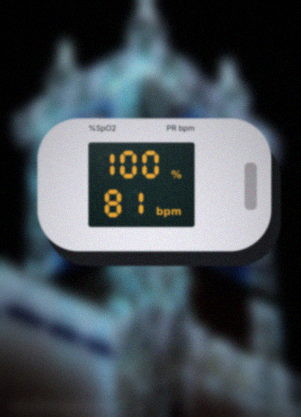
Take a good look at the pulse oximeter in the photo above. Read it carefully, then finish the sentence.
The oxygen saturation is 100 %
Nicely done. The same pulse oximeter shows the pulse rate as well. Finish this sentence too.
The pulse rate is 81 bpm
